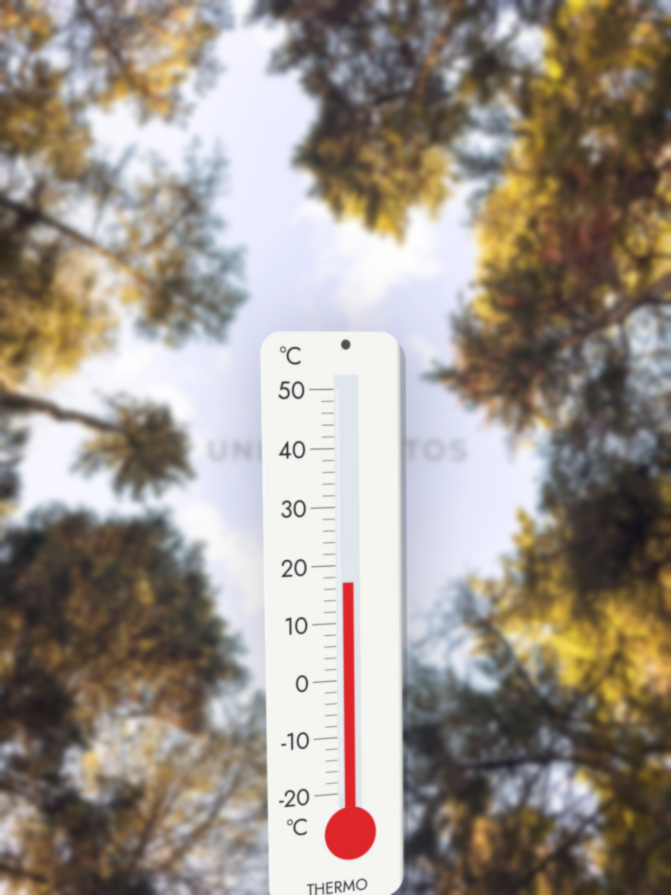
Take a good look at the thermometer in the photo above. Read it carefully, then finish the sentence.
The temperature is 17 °C
